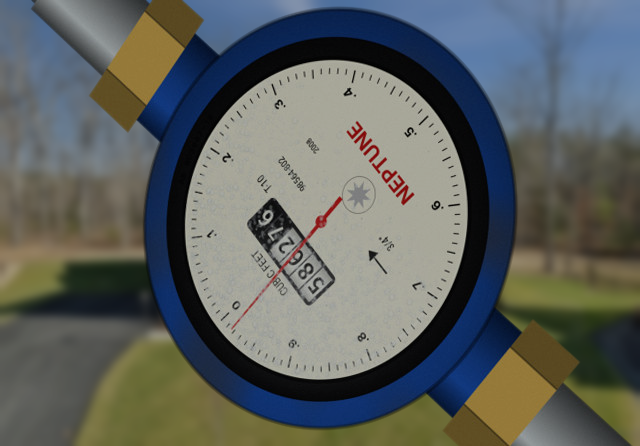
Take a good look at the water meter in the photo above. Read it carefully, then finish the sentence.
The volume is 586275.98 ft³
